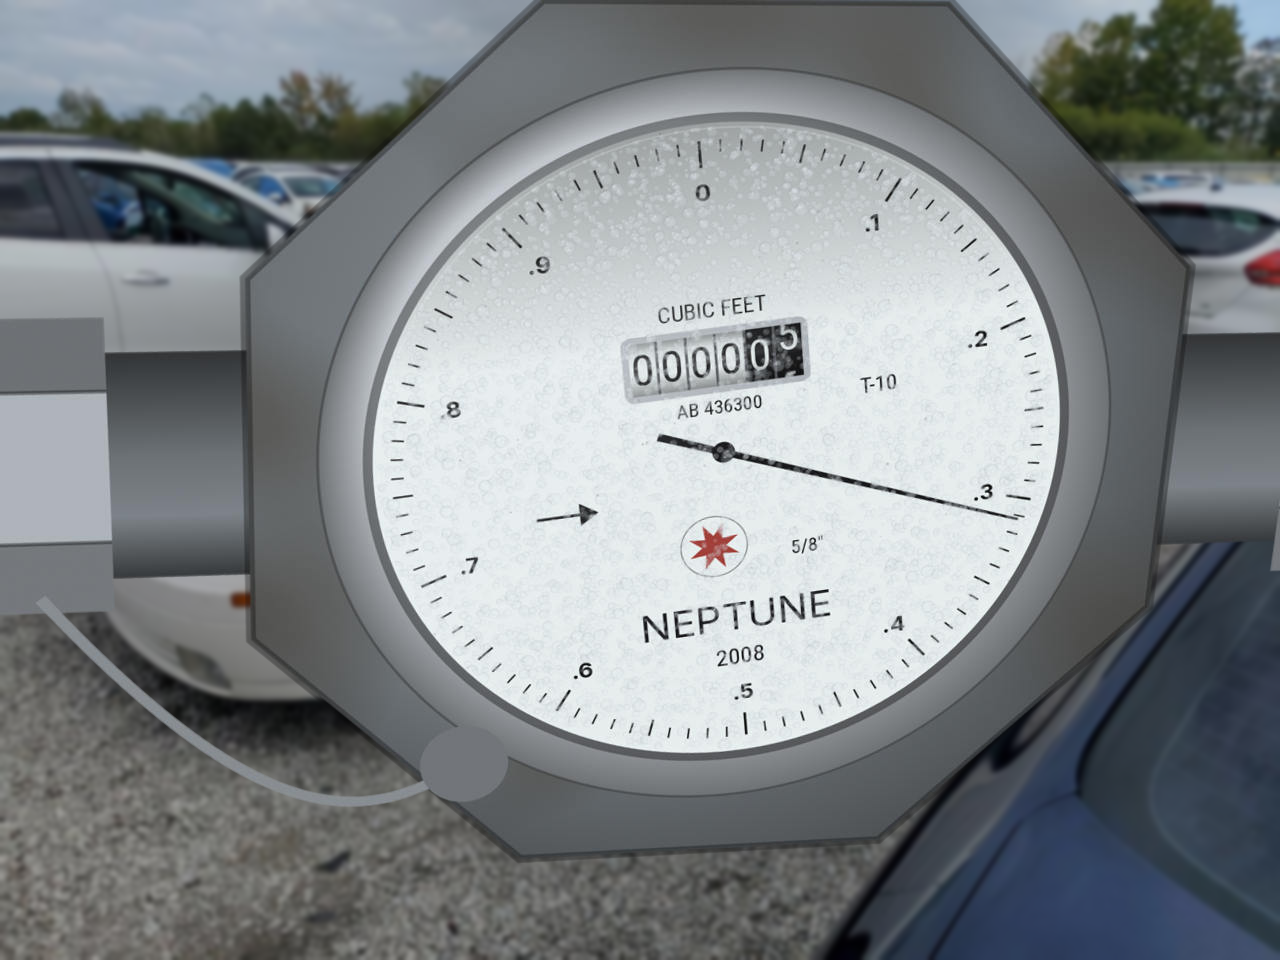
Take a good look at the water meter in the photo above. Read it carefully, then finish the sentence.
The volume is 5.31 ft³
